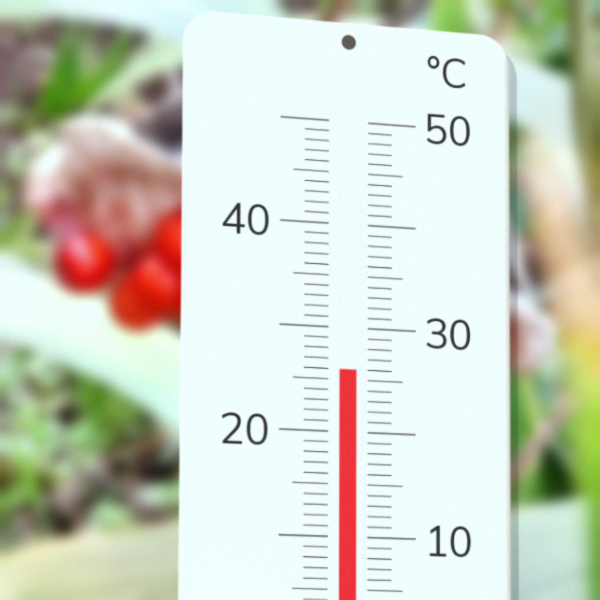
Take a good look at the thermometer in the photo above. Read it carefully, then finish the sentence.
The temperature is 26 °C
